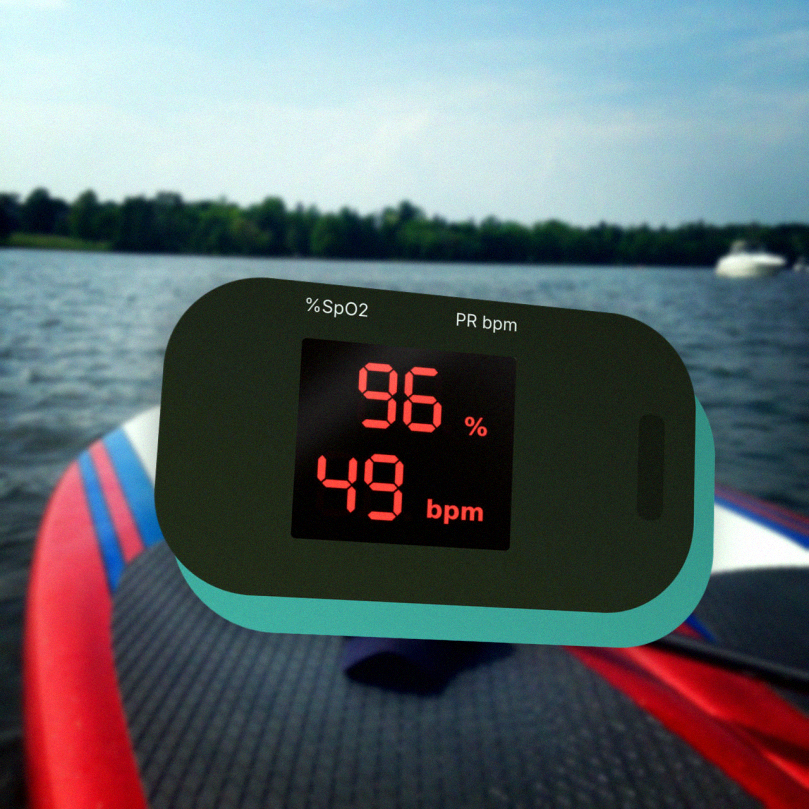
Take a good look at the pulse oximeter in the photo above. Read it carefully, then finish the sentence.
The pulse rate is 49 bpm
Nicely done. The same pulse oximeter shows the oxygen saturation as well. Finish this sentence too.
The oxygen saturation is 96 %
